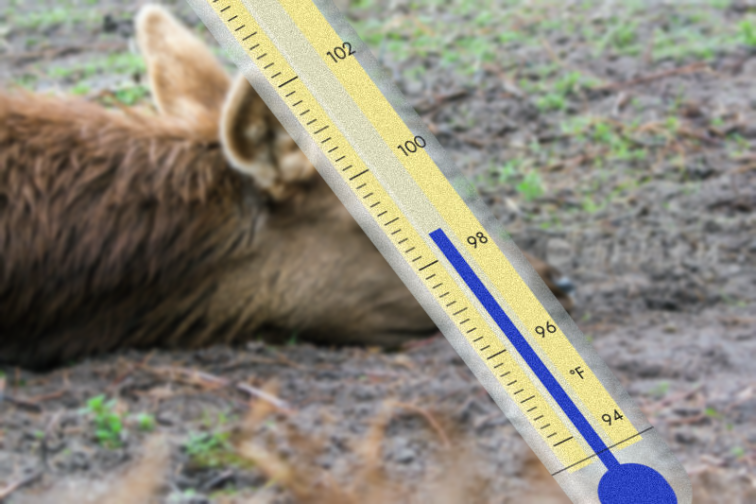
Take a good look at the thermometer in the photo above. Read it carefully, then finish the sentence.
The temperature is 98.5 °F
